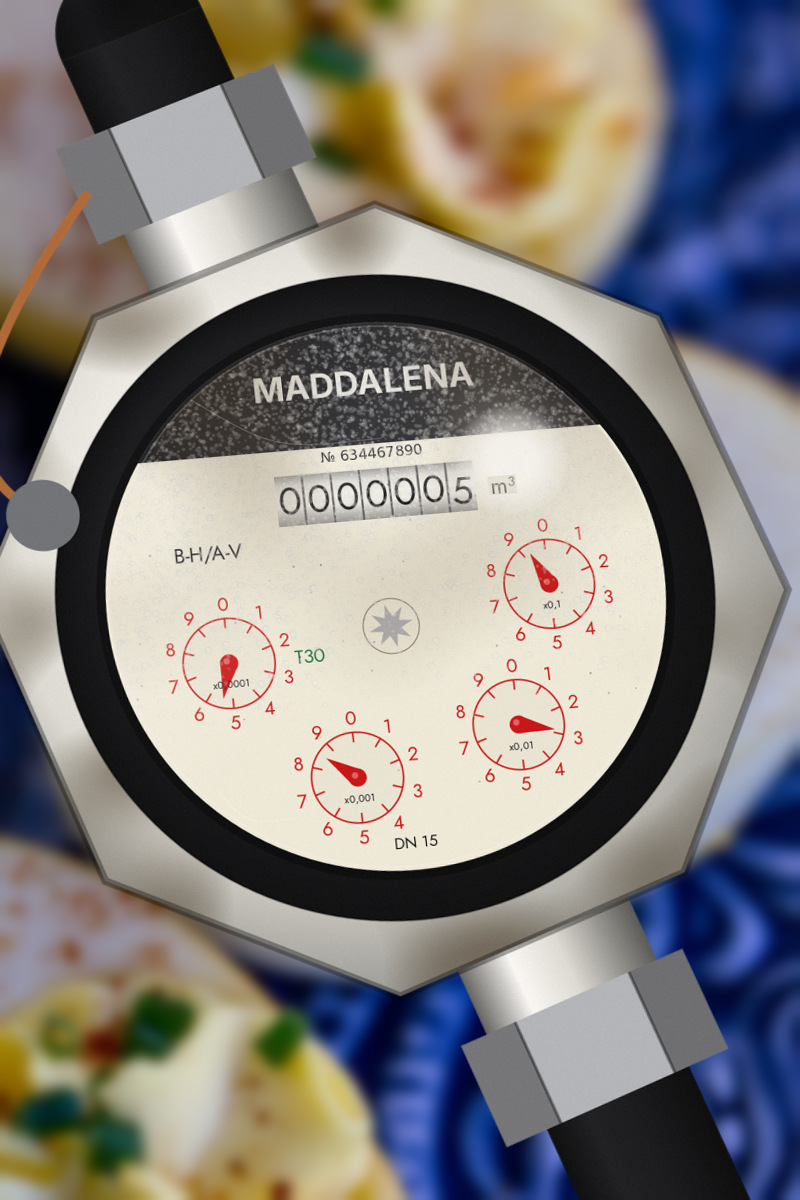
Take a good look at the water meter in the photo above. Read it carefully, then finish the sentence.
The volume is 4.9285 m³
